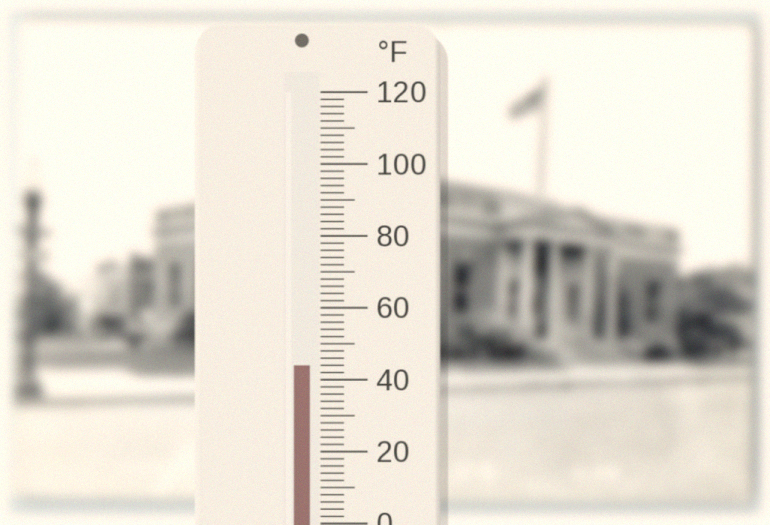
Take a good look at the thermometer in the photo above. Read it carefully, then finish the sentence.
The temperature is 44 °F
